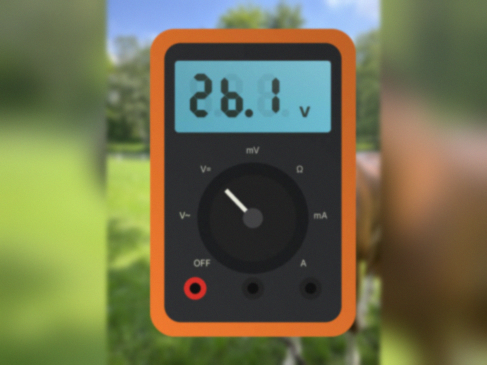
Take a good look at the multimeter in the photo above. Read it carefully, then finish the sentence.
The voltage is 26.1 V
